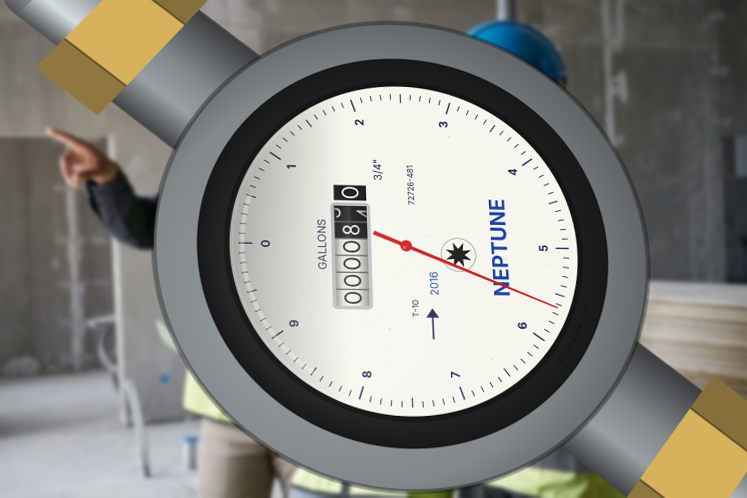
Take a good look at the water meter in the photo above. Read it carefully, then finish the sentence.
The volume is 835.6 gal
